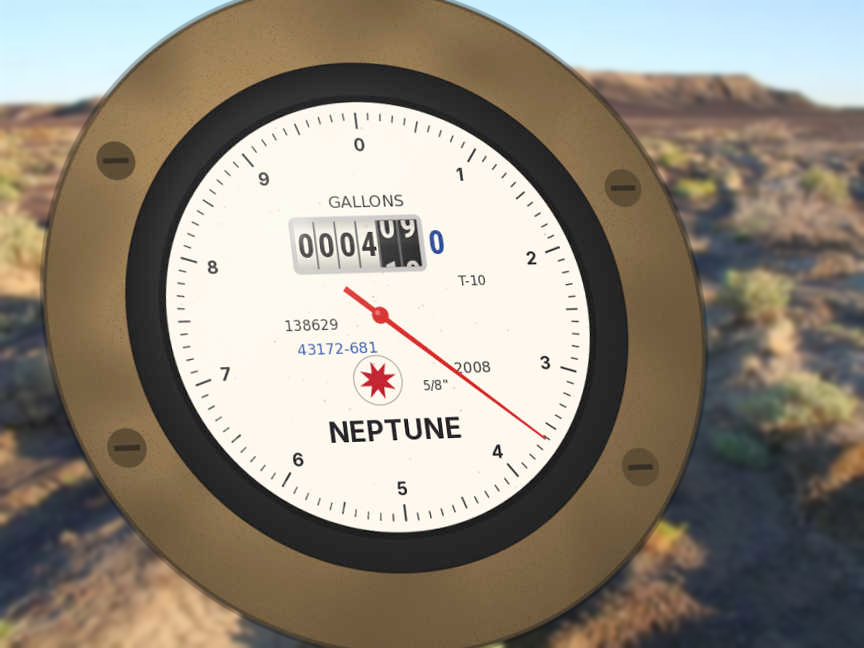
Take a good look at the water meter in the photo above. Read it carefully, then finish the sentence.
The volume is 4093.6 gal
